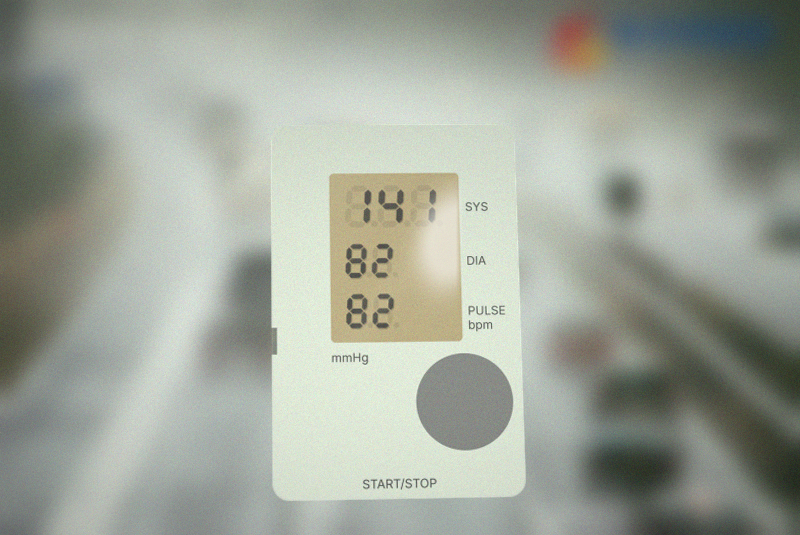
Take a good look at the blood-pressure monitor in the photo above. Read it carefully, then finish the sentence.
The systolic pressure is 141 mmHg
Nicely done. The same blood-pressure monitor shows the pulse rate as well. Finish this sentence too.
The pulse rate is 82 bpm
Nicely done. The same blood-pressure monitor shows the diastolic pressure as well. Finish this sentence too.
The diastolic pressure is 82 mmHg
